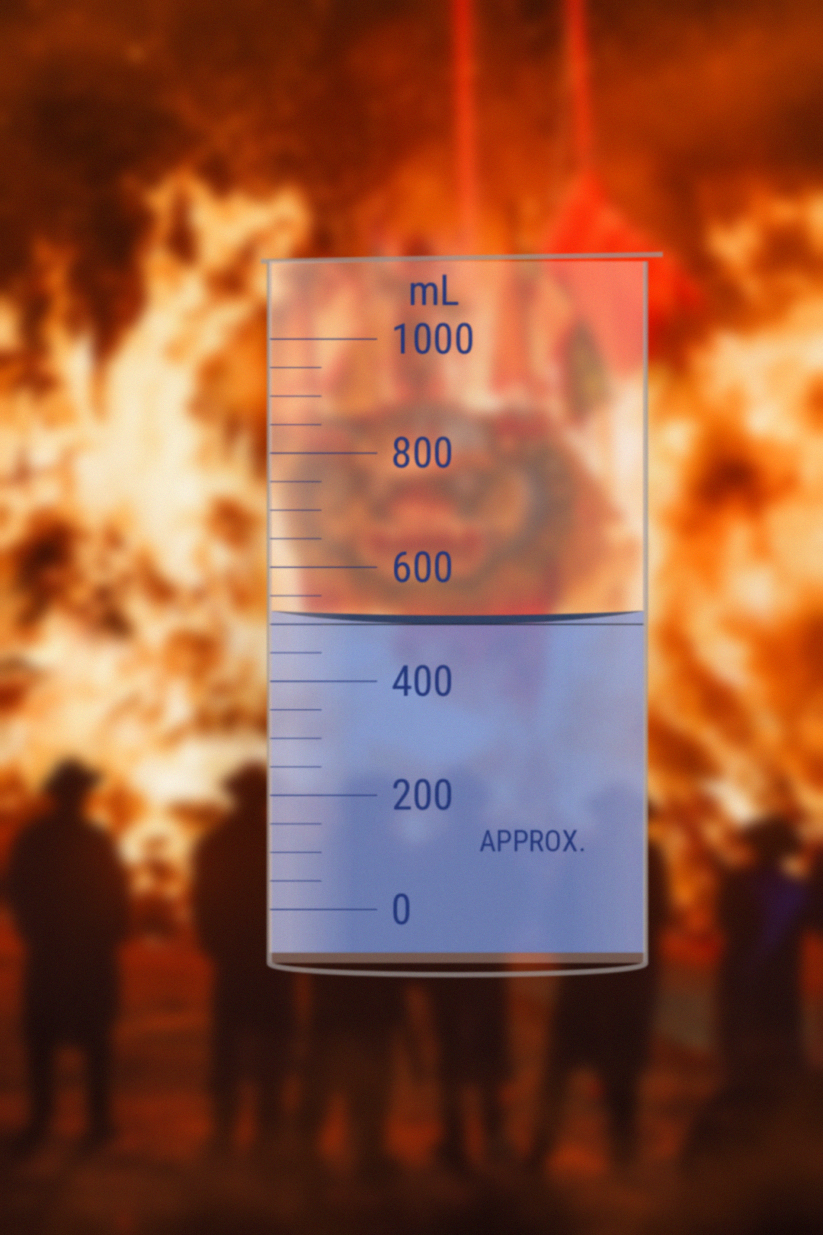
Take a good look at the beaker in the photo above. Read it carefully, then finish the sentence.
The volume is 500 mL
